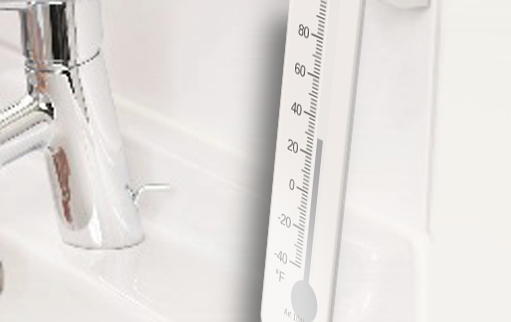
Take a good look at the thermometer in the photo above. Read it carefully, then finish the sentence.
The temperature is 30 °F
